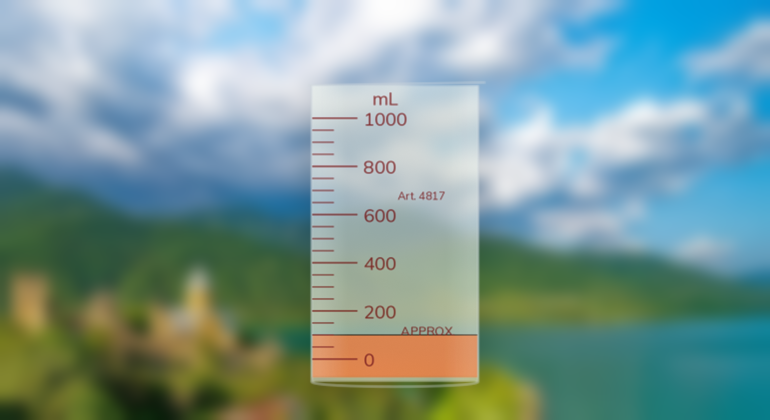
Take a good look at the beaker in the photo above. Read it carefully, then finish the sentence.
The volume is 100 mL
